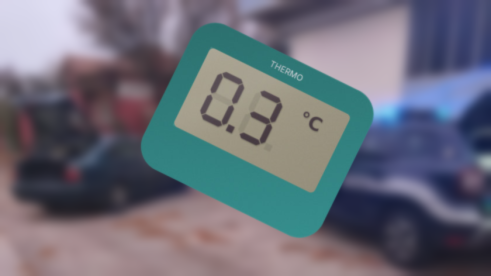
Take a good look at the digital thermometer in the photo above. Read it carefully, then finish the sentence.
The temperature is 0.3 °C
